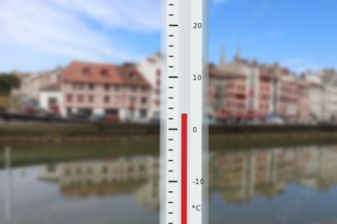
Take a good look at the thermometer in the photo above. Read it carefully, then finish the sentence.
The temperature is 3 °C
